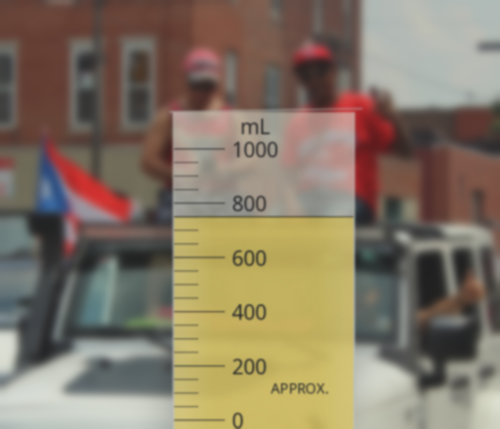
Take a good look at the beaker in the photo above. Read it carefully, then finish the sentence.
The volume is 750 mL
